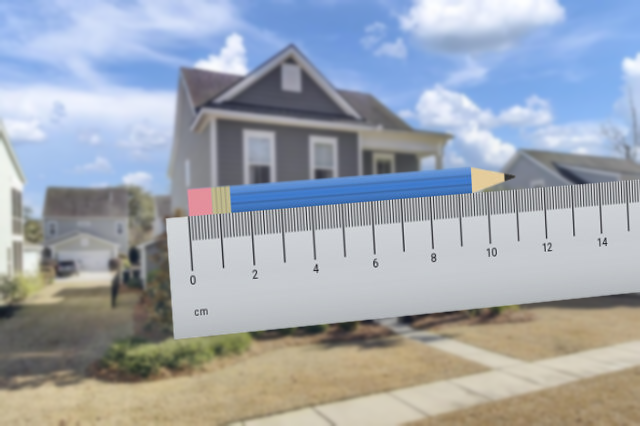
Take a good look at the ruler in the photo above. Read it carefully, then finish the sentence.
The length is 11 cm
